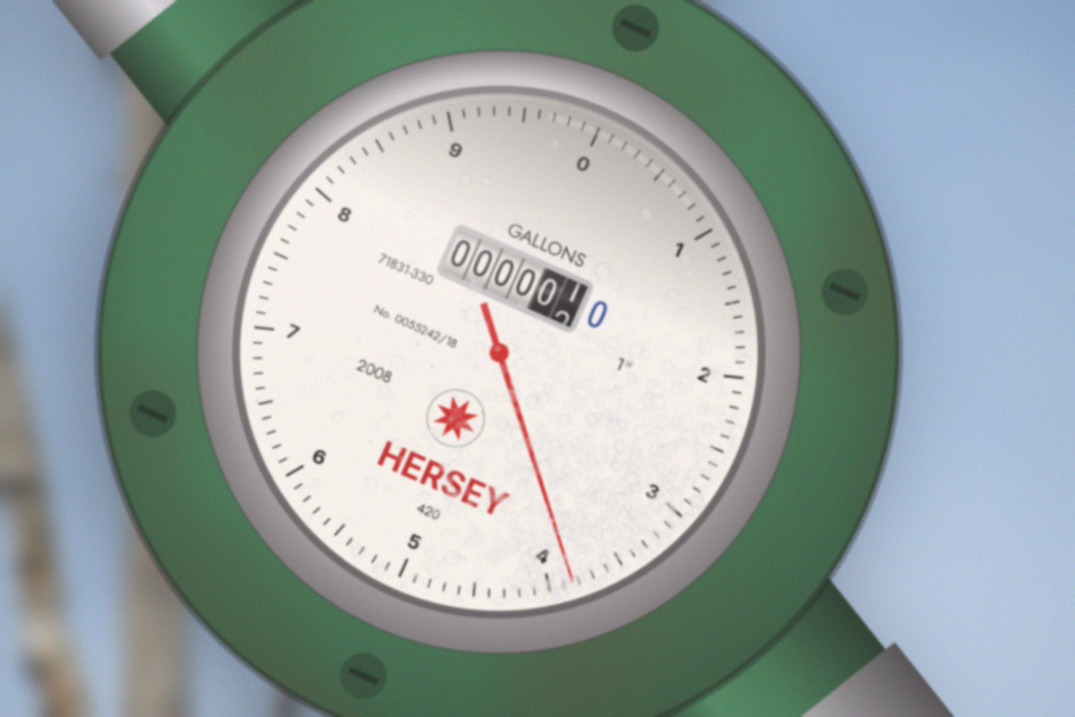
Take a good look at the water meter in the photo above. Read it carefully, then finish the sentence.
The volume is 13.8 gal
